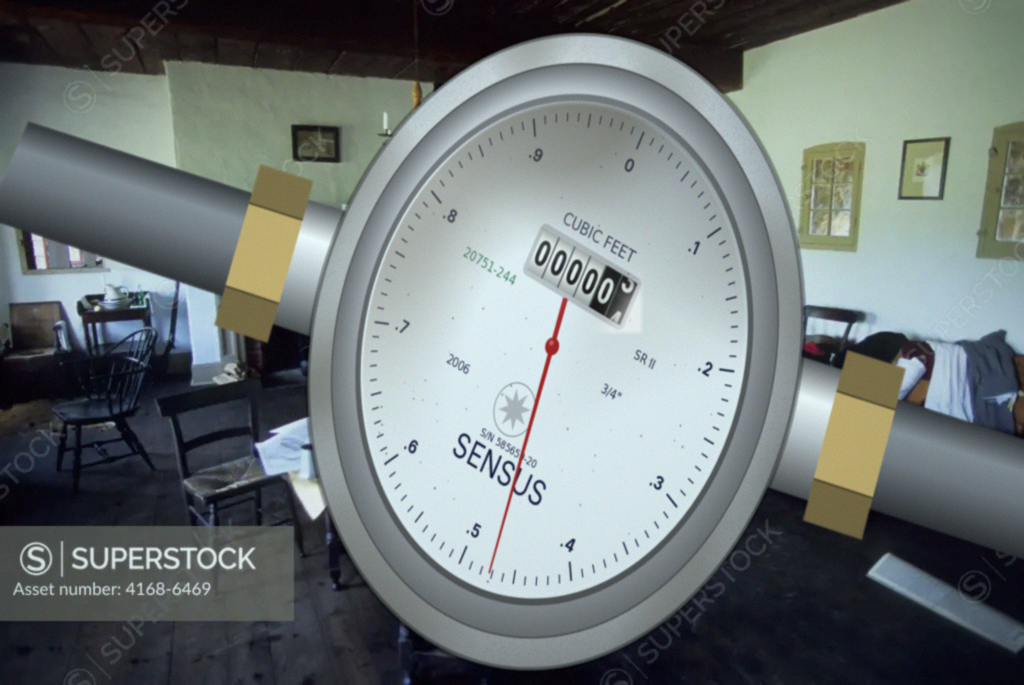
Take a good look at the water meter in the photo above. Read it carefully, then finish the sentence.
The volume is 3.47 ft³
